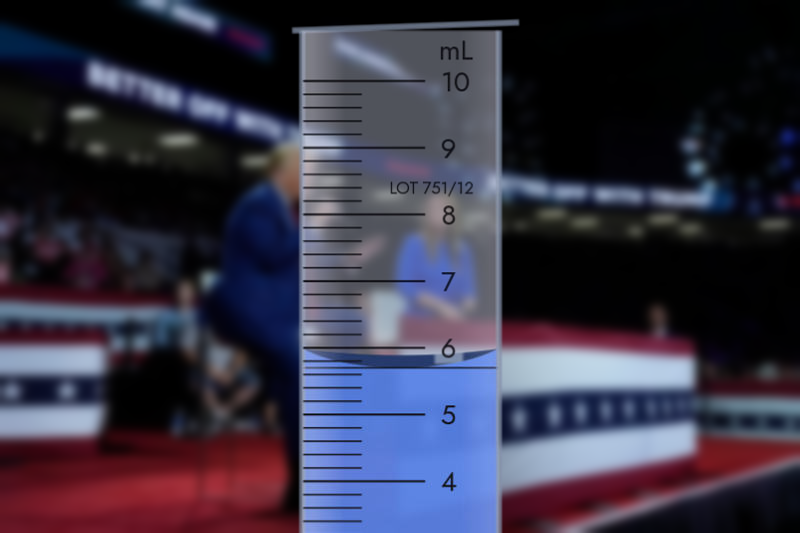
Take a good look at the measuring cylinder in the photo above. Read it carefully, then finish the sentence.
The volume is 5.7 mL
